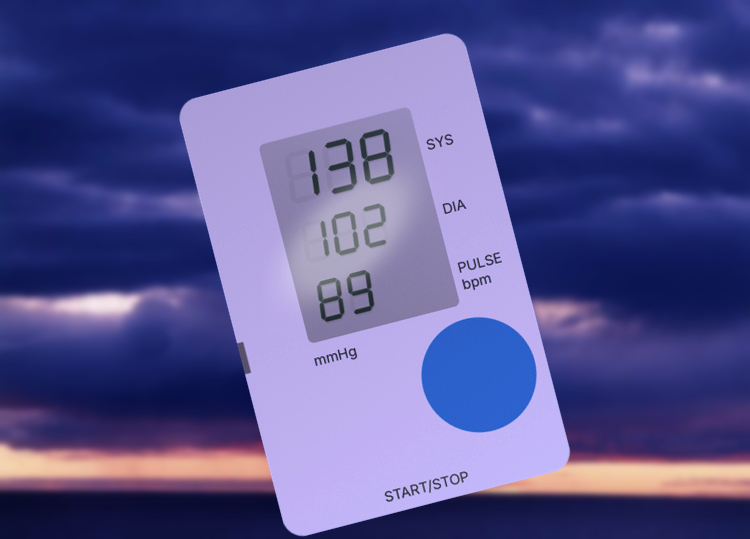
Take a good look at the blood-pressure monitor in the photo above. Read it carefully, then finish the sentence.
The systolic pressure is 138 mmHg
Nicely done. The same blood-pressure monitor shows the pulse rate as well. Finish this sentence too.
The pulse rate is 89 bpm
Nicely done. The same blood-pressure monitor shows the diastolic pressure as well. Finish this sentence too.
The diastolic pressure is 102 mmHg
